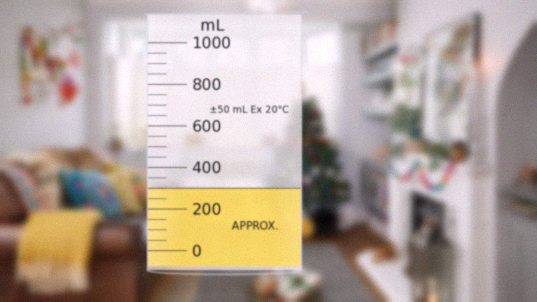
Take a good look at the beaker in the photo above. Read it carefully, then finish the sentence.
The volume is 300 mL
